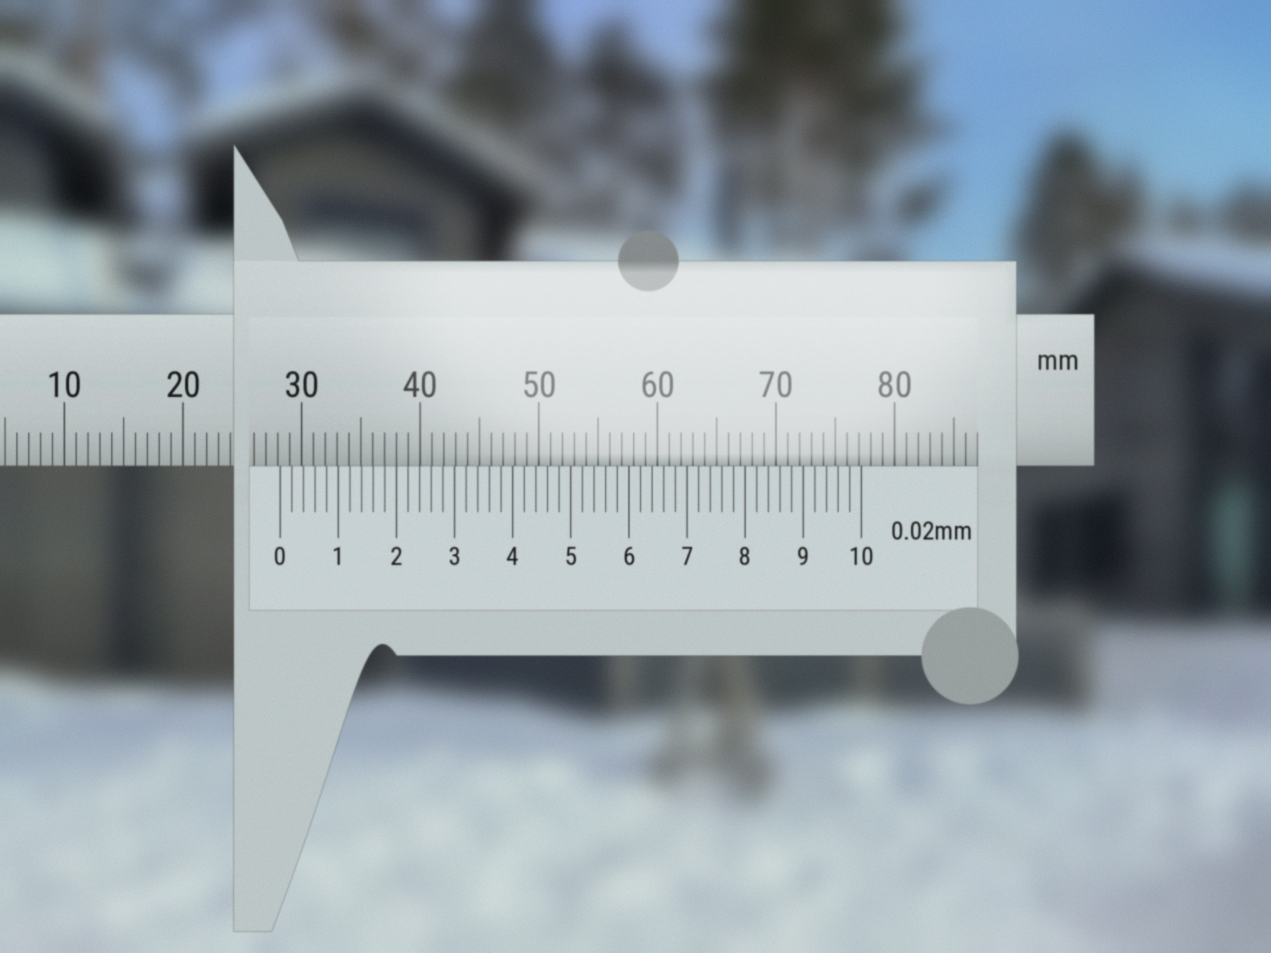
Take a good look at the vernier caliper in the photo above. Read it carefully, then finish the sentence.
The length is 28.2 mm
